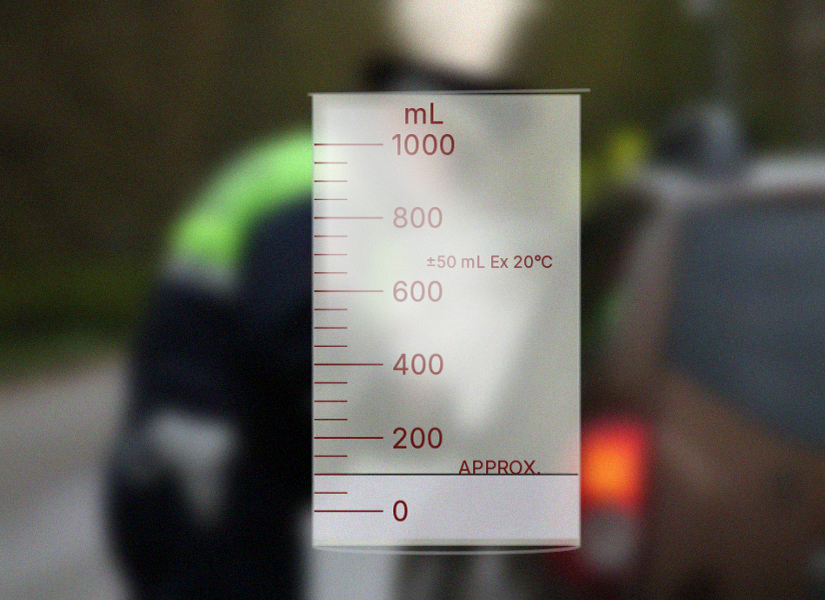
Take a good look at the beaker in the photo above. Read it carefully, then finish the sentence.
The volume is 100 mL
